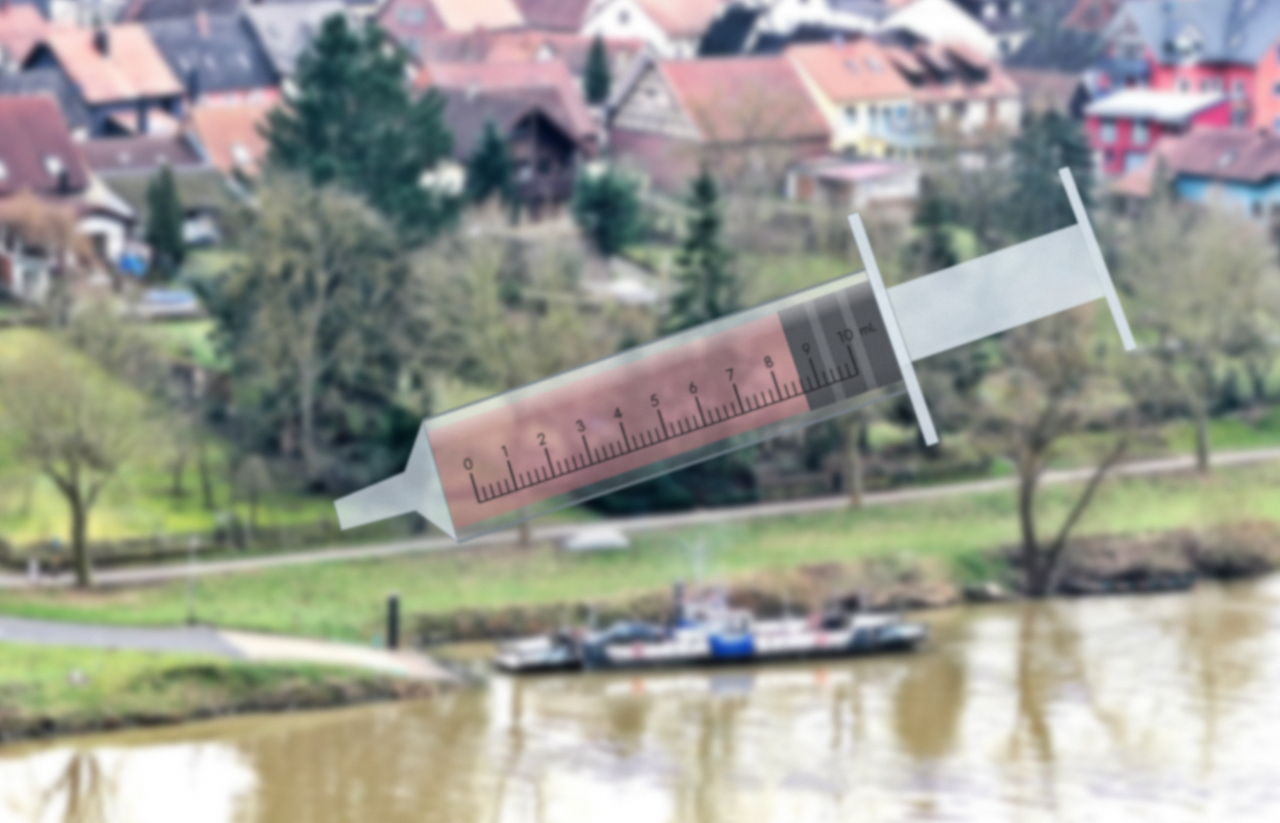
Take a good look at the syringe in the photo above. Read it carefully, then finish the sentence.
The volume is 8.6 mL
